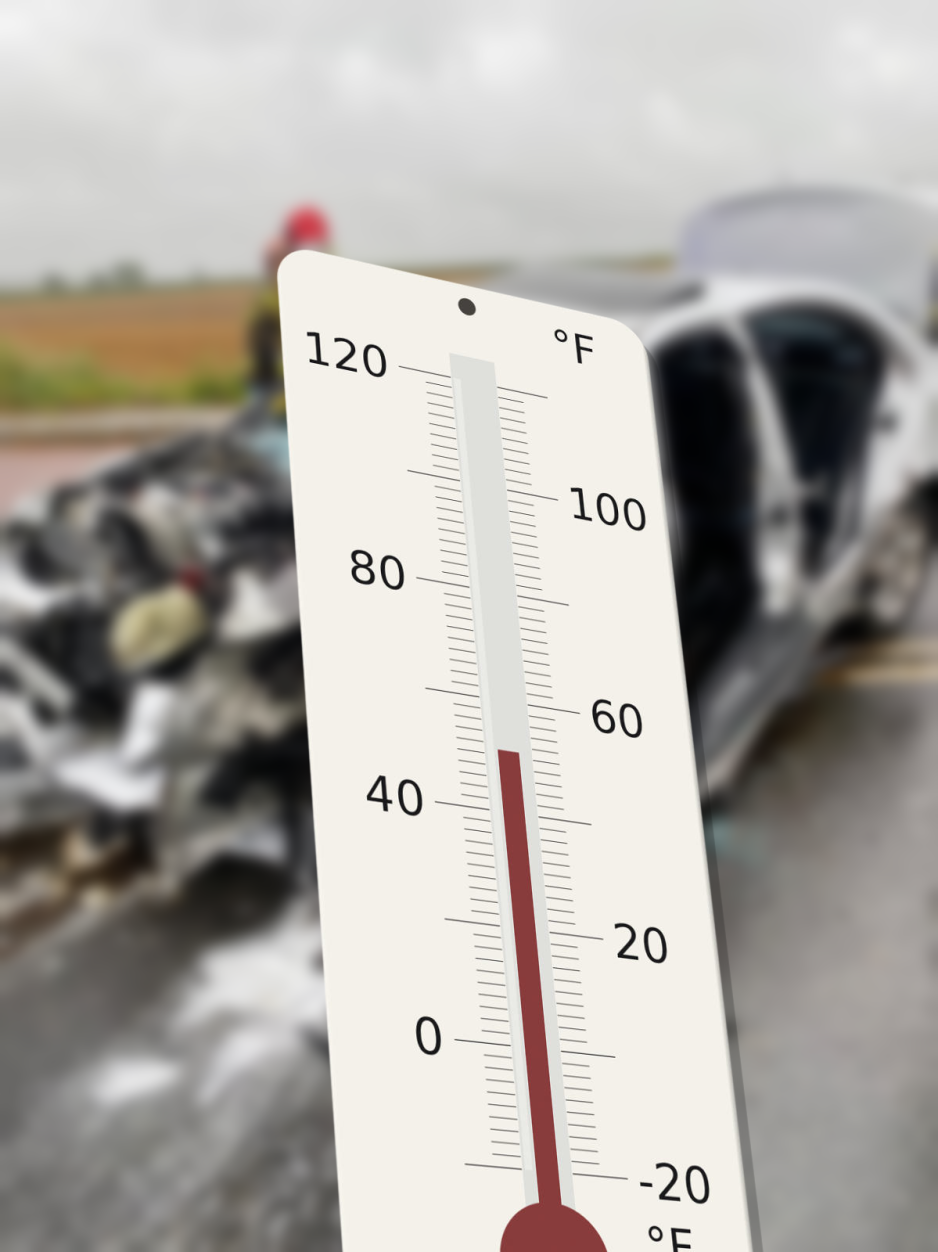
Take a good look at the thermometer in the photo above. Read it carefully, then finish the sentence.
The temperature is 51 °F
